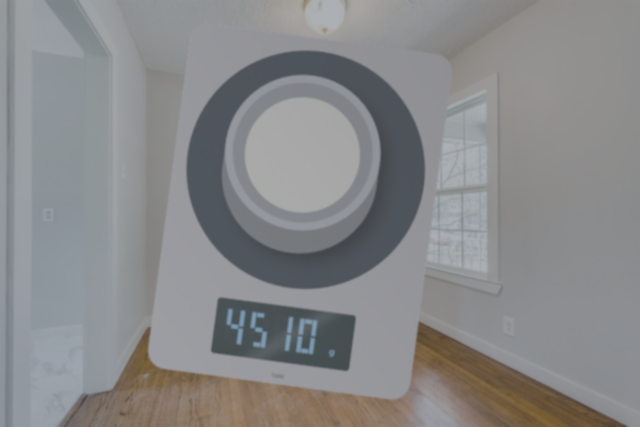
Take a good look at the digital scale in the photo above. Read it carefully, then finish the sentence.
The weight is 4510 g
